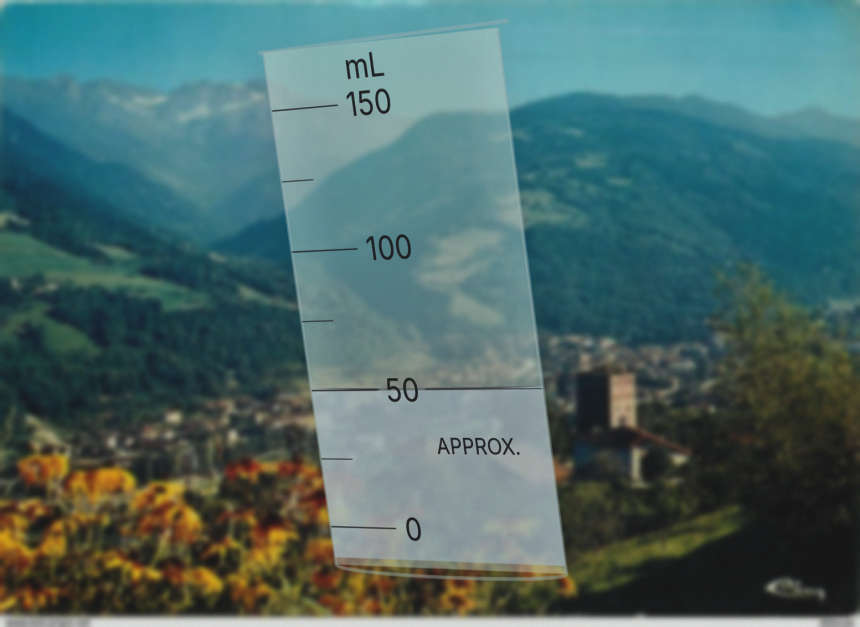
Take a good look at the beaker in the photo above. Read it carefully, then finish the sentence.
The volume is 50 mL
